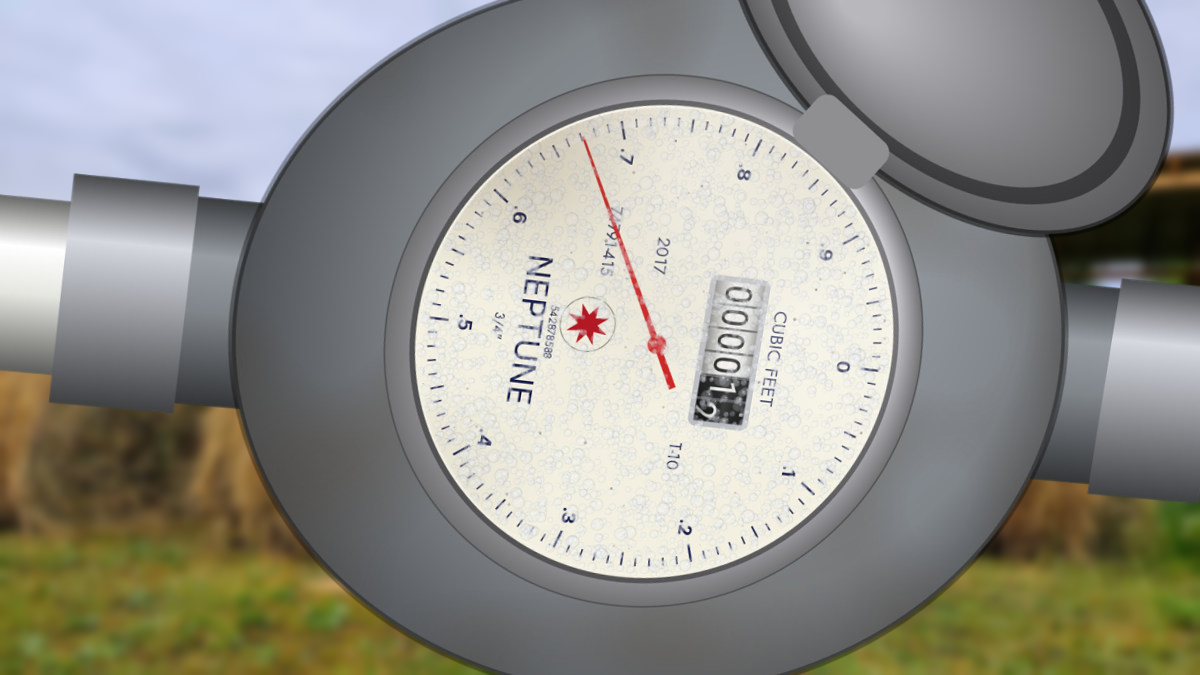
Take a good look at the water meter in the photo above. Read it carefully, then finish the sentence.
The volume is 11.67 ft³
